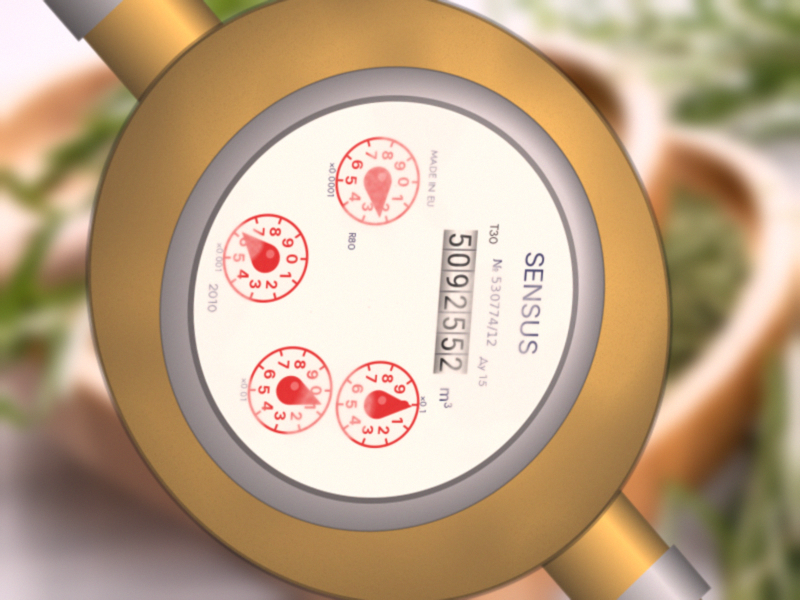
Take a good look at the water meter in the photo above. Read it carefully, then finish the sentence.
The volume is 5092552.0062 m³
